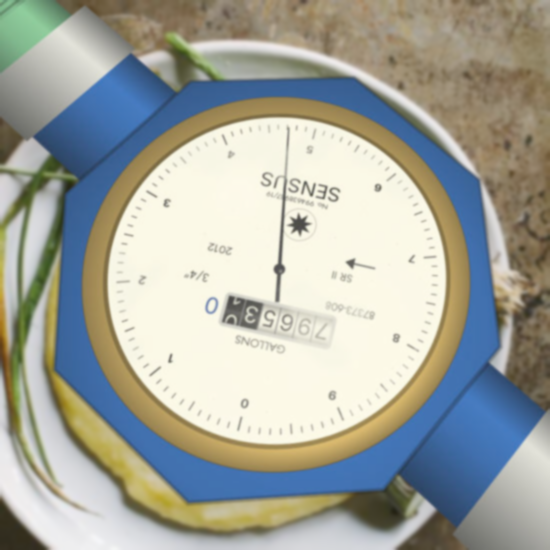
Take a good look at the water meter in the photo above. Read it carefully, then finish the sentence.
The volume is 7965304.7 gal
